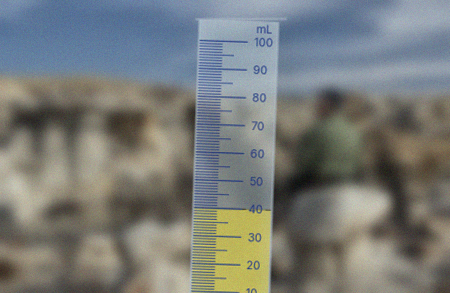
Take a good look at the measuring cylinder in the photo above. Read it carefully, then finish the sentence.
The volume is 40 mL
